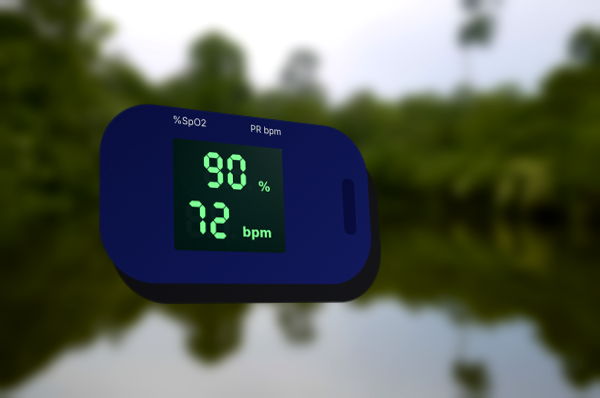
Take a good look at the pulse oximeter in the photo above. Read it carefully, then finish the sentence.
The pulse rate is 72 bpm
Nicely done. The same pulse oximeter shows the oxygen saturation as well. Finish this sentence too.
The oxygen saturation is 90 %
